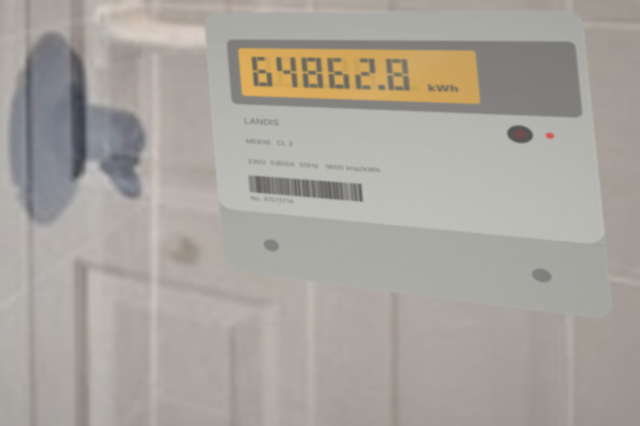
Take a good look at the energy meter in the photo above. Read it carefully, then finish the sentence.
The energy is 64862.8 kWh
